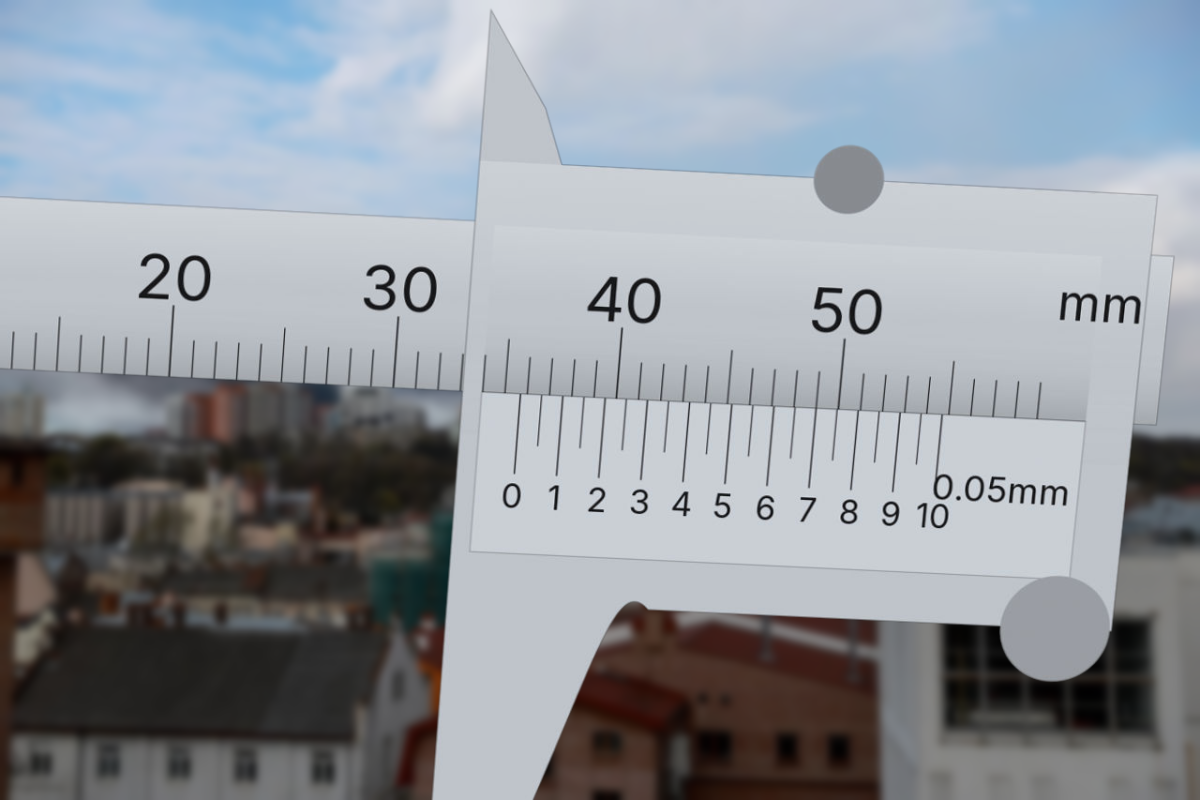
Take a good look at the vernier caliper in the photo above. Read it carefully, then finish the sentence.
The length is 35.70 mm
